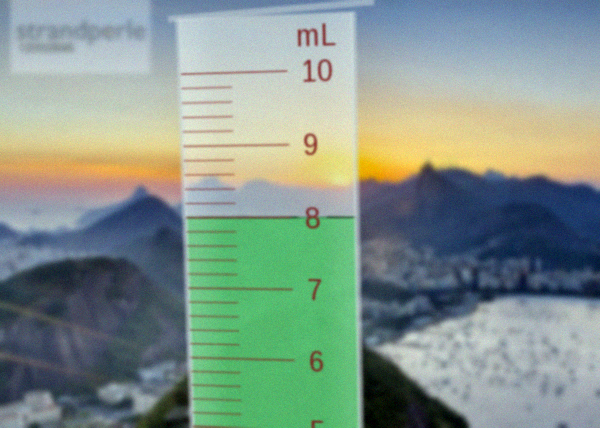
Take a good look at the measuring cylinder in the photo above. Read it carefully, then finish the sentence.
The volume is 8 mL
